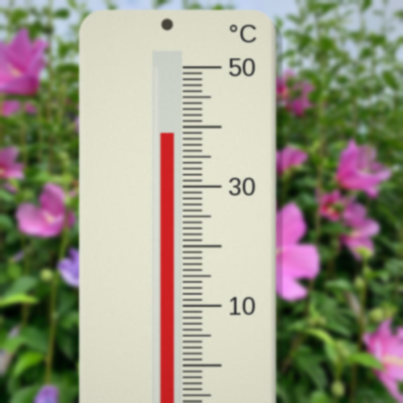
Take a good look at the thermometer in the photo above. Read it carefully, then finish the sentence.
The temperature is 39 °C
